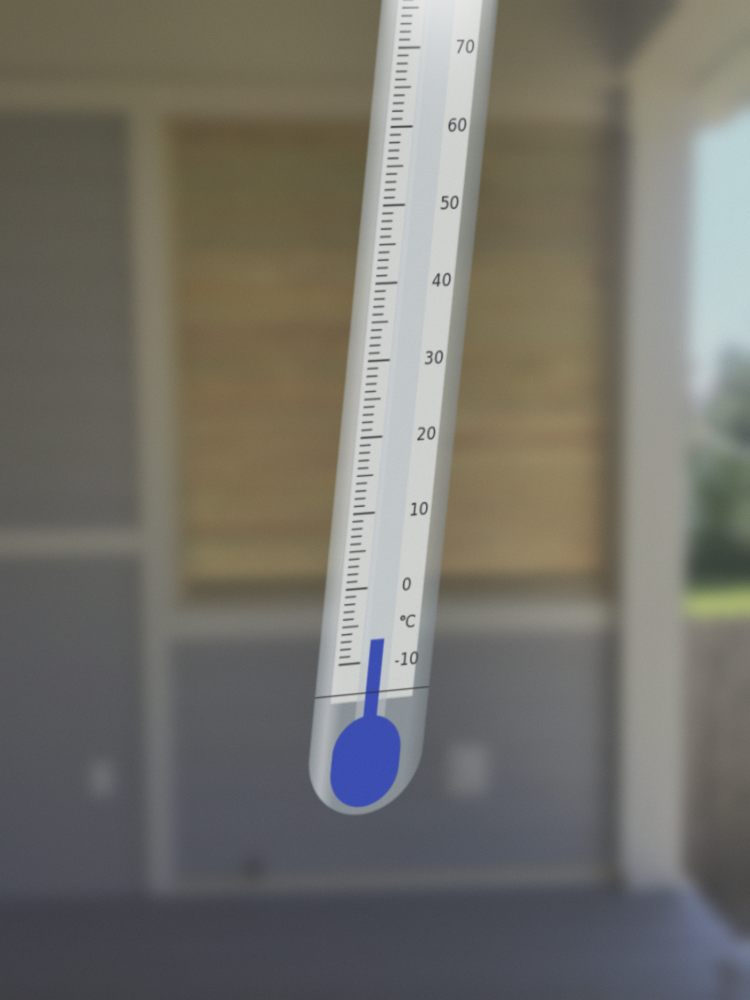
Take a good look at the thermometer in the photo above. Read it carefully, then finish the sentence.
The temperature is -7 °C
